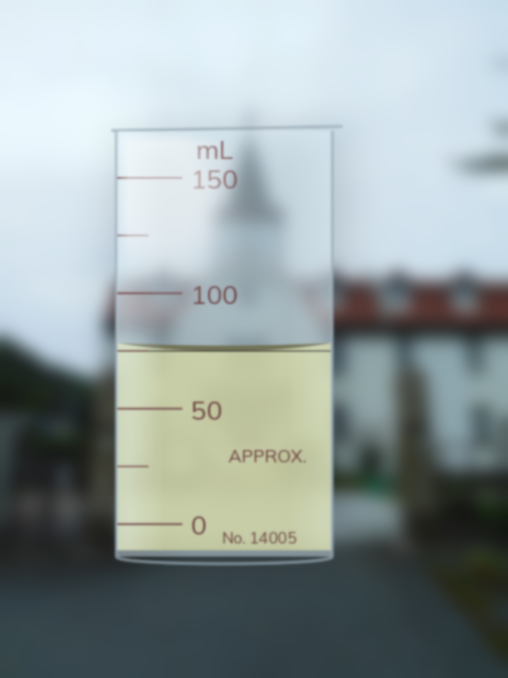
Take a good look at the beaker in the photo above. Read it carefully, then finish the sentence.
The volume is 75 mL
